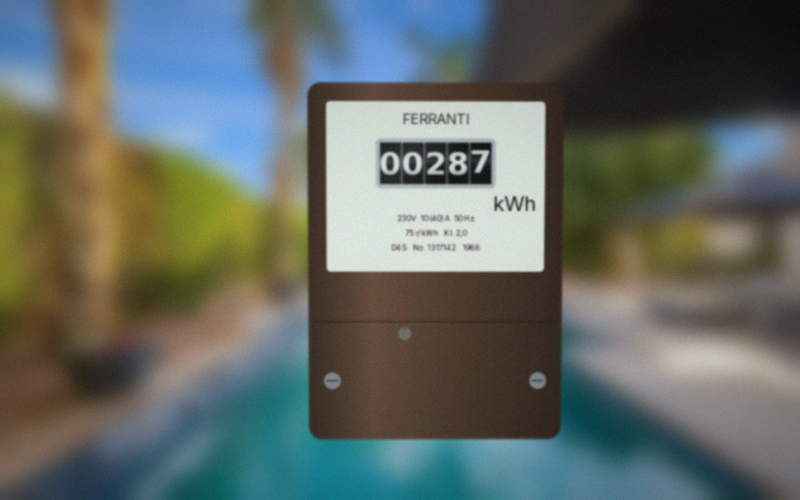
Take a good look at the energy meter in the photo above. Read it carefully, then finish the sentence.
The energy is 287 kWh
